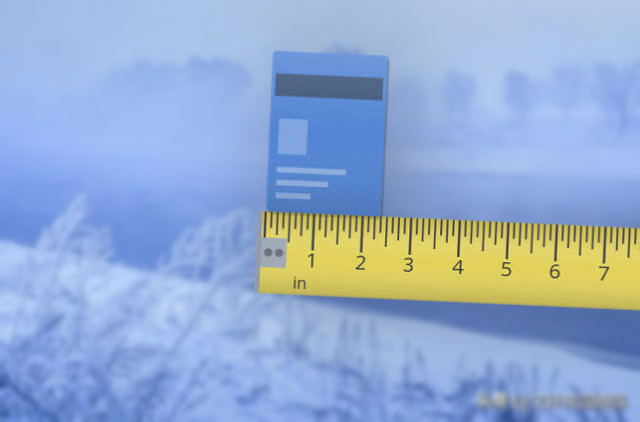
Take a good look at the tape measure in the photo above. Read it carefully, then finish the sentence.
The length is 2.375 in
